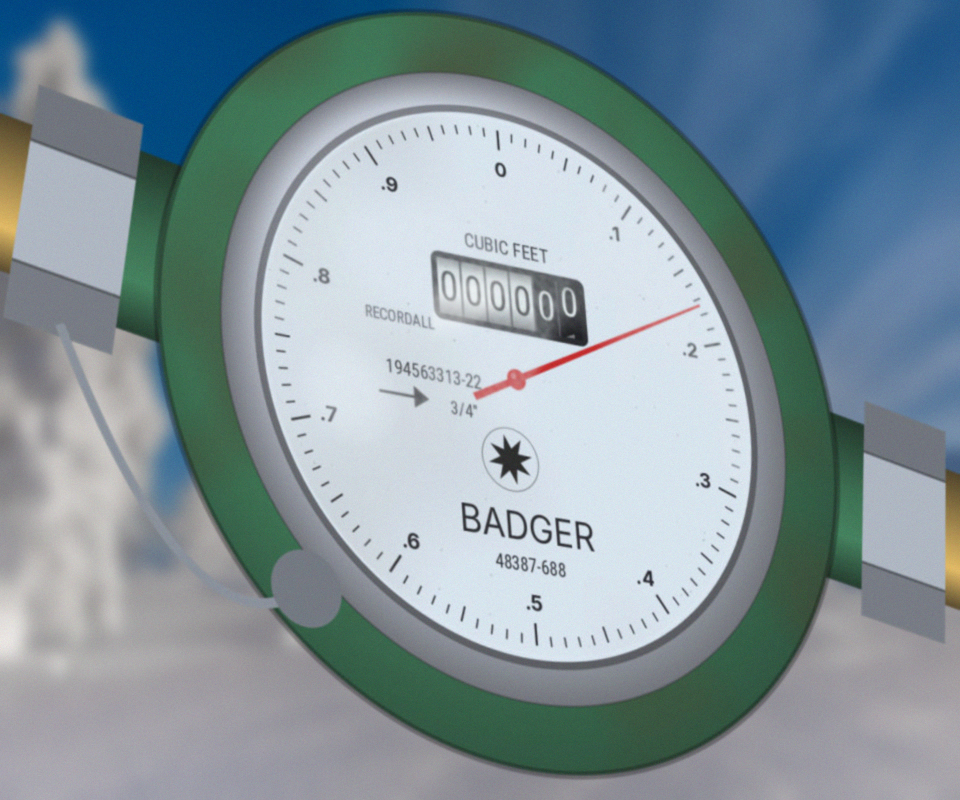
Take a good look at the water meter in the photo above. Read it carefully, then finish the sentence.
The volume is 0.17 ft³
